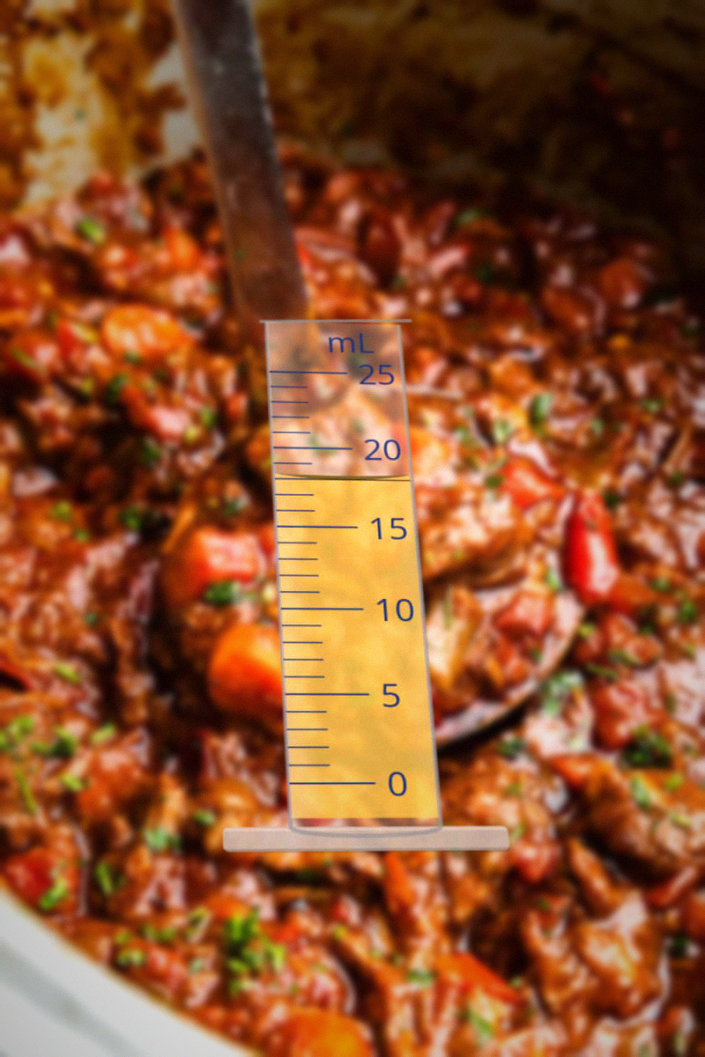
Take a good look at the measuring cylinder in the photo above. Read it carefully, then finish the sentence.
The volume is 18 mL
